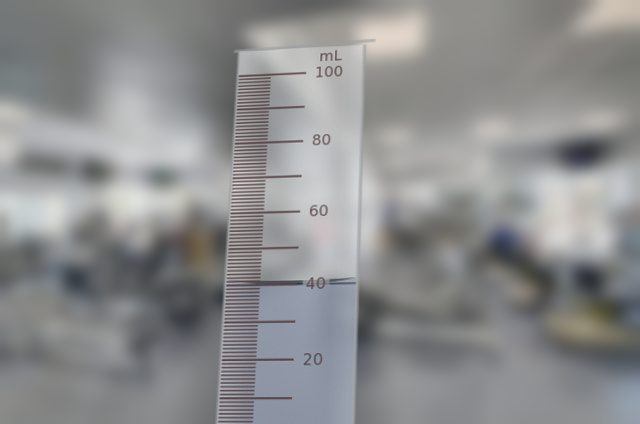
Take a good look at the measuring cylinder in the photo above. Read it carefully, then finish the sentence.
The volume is 40 mL
